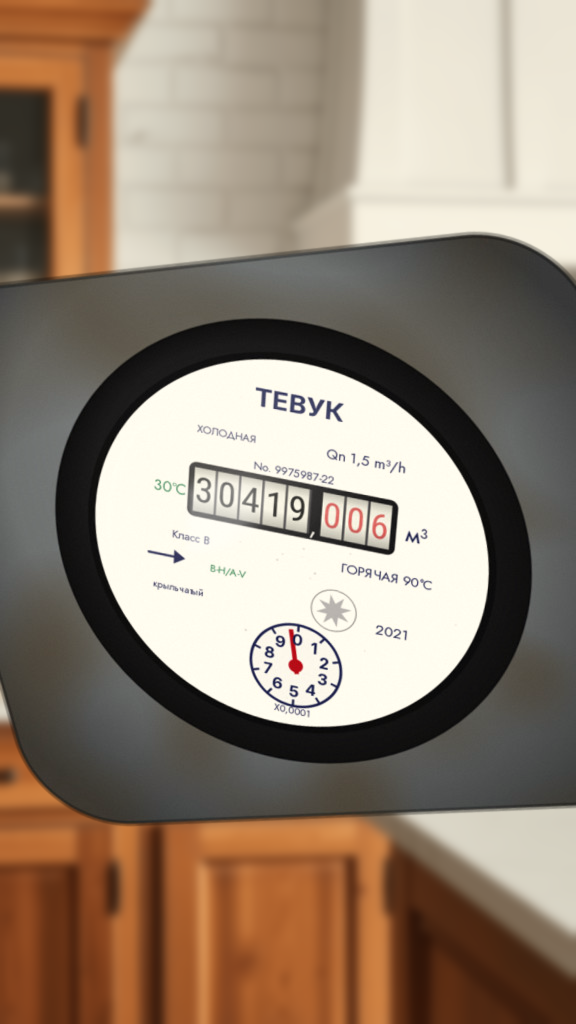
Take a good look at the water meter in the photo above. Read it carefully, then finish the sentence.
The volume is 30419.0059 m³
